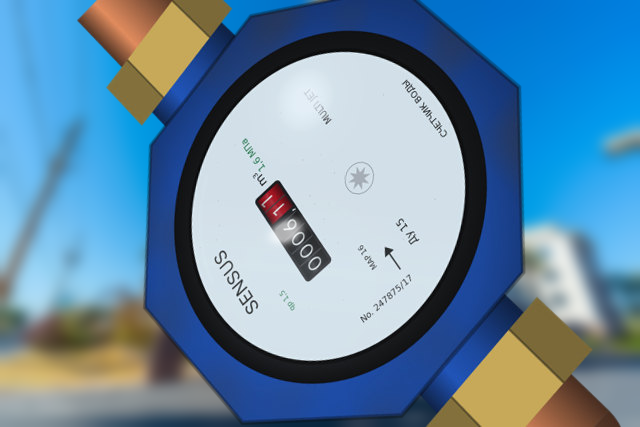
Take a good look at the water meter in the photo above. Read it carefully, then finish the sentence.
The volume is 6.11 m³
